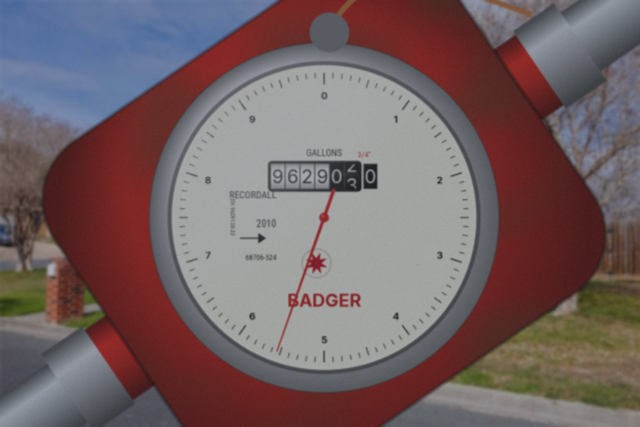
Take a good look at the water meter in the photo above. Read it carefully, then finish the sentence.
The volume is 9629025.5 gal
